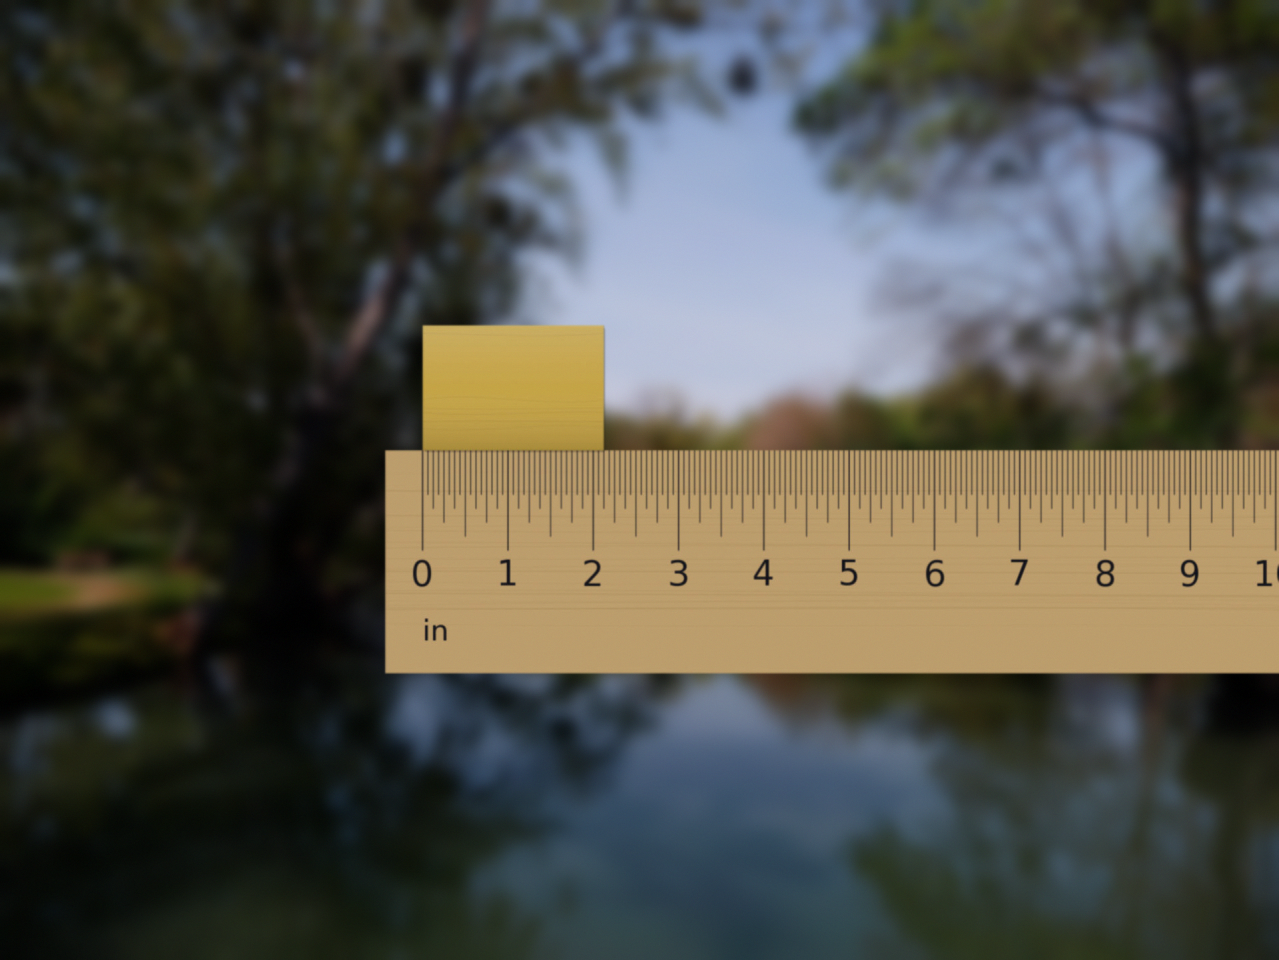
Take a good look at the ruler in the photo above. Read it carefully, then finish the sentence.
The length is 2.125 in
